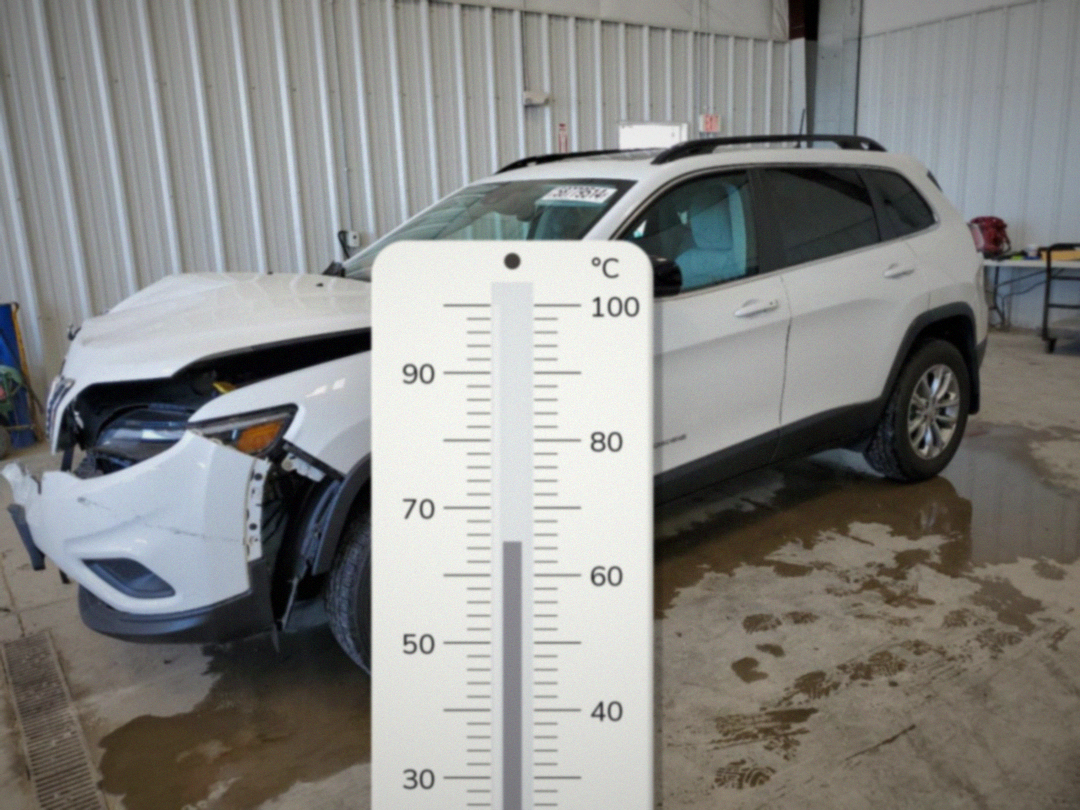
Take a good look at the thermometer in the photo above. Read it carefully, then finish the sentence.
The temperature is 65 °C
